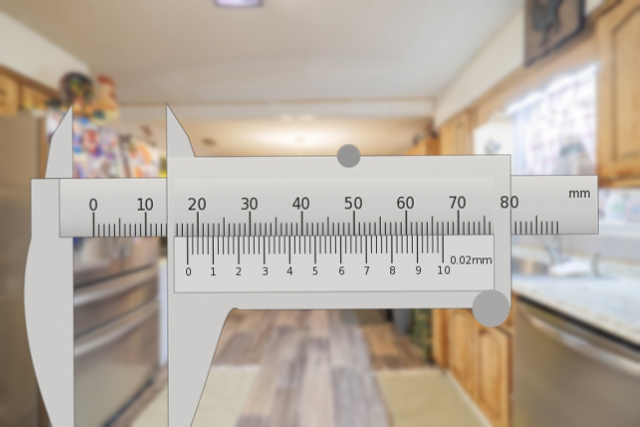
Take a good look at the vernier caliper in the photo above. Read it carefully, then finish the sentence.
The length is 18.0 mm
